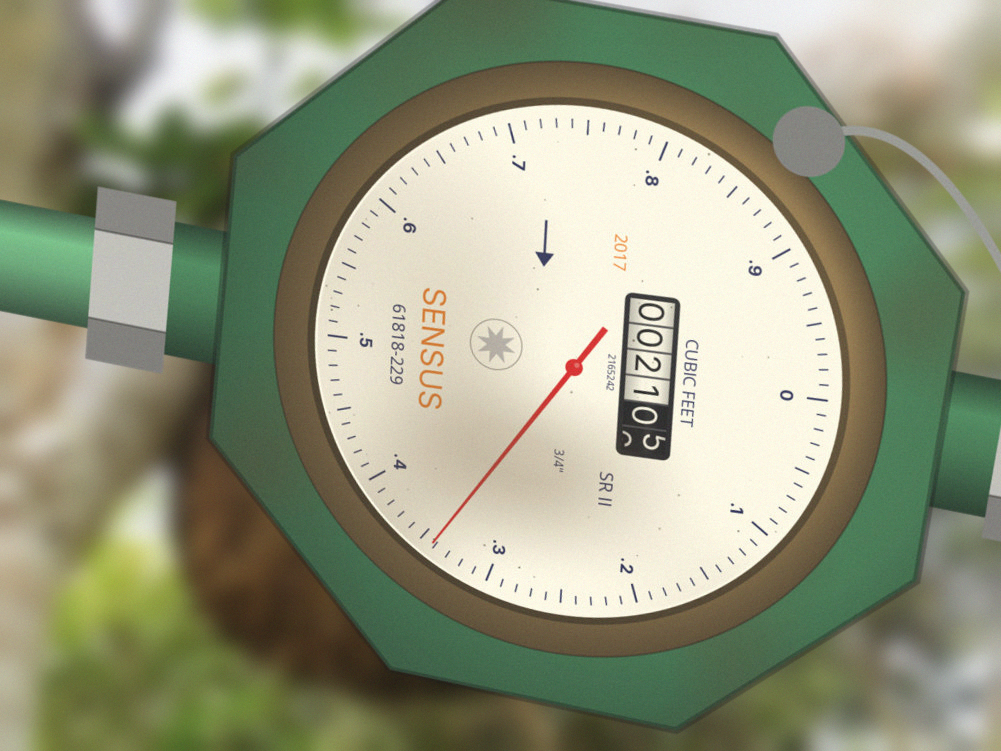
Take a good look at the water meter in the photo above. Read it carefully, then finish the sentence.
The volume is 2105.34 ft³
